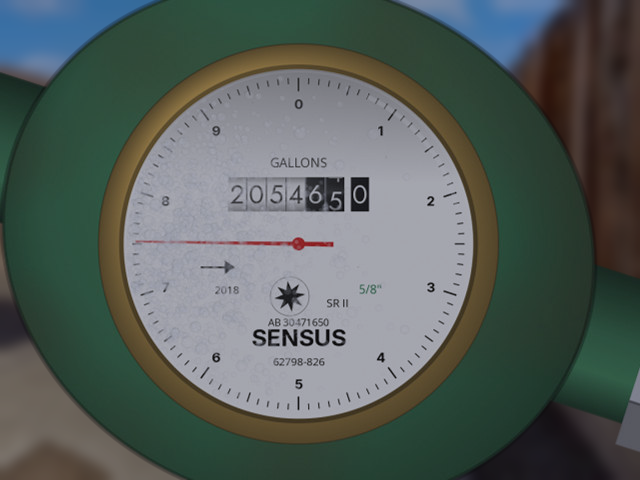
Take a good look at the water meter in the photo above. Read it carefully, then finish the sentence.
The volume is 2054647.5 gal
